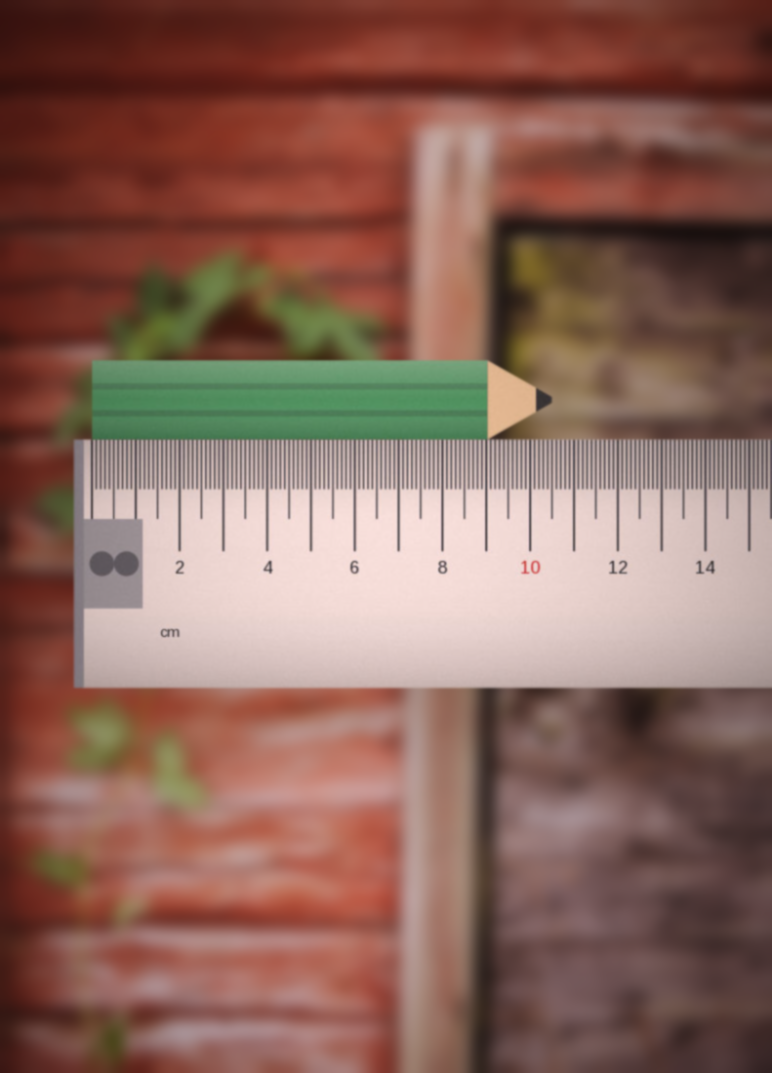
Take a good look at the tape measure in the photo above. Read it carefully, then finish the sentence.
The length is 10.5 cm
